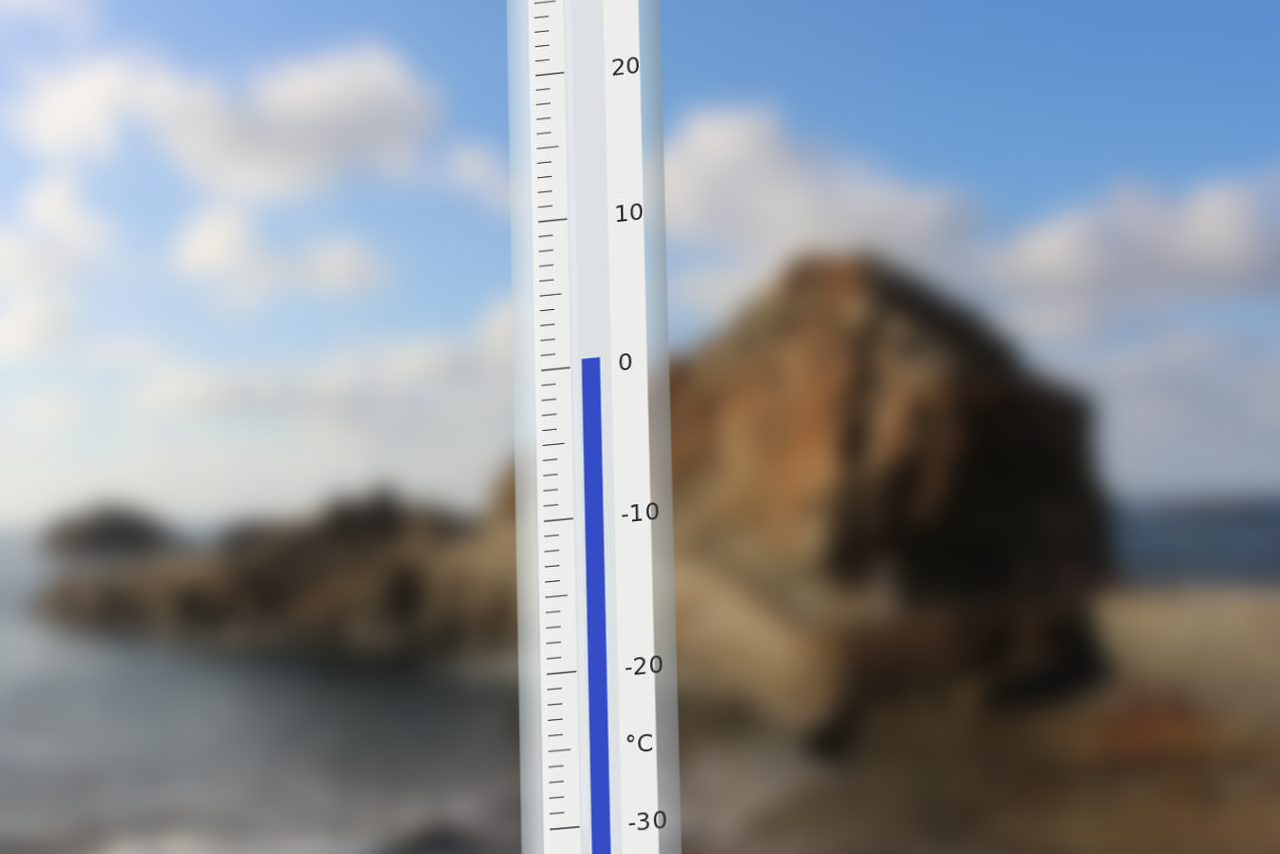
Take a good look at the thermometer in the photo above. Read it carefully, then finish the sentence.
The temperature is 0.5 °C
